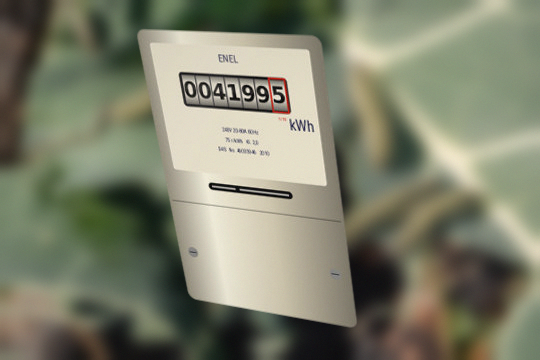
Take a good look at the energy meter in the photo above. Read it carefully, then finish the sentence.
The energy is 4199.5 kWh
